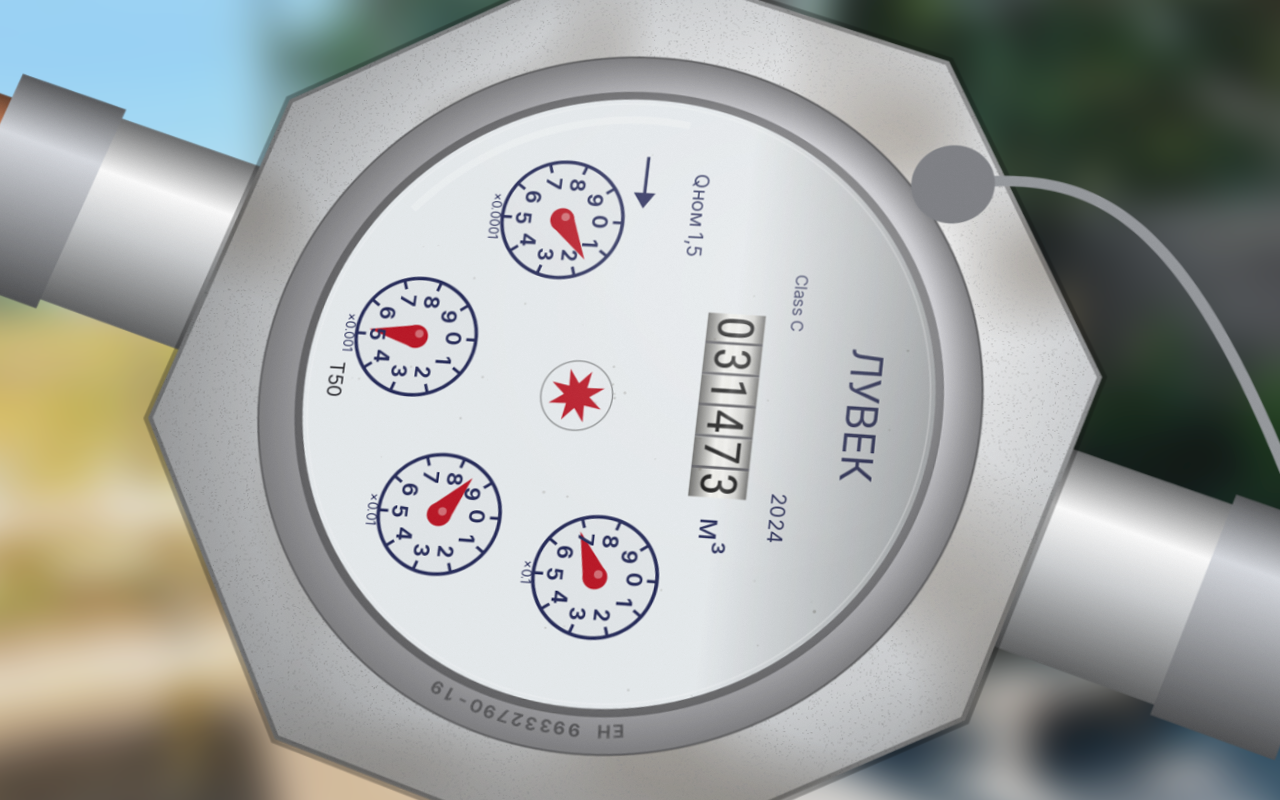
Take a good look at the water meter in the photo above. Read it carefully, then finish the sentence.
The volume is 31473.6851 m³
